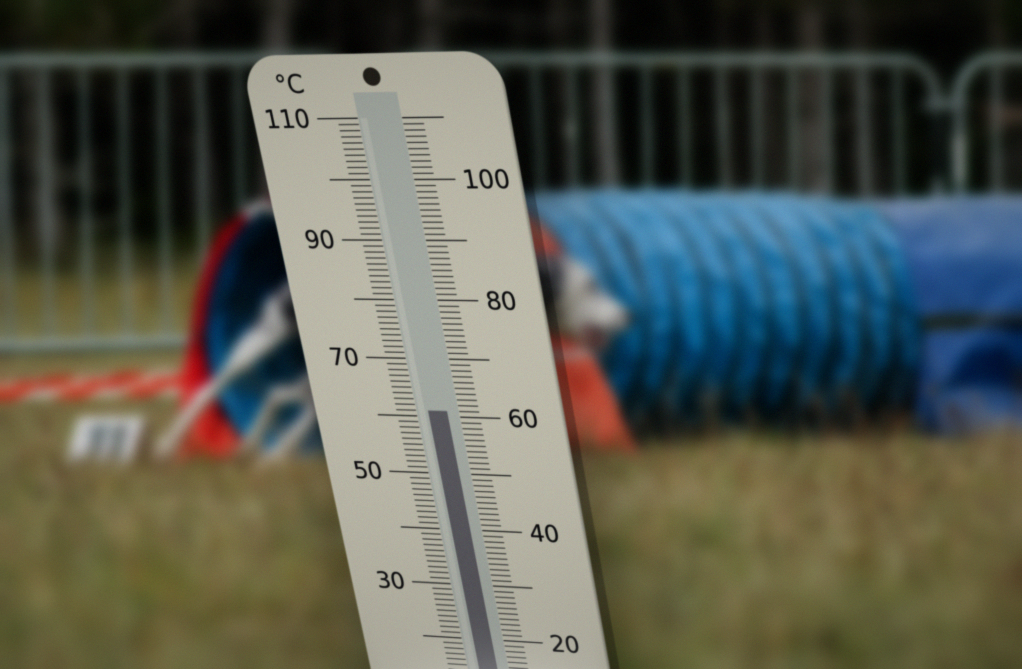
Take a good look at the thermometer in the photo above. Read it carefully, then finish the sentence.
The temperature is 61 °C
